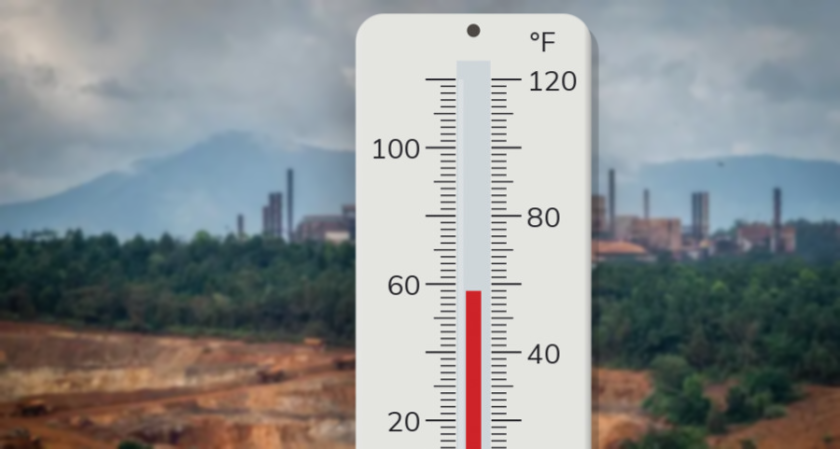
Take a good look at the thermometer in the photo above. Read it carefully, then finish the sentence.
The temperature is 58 °F
